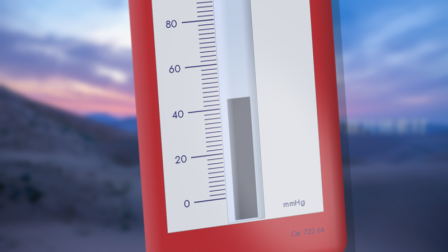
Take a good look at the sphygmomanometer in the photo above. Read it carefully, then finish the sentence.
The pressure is 44 mmHg
